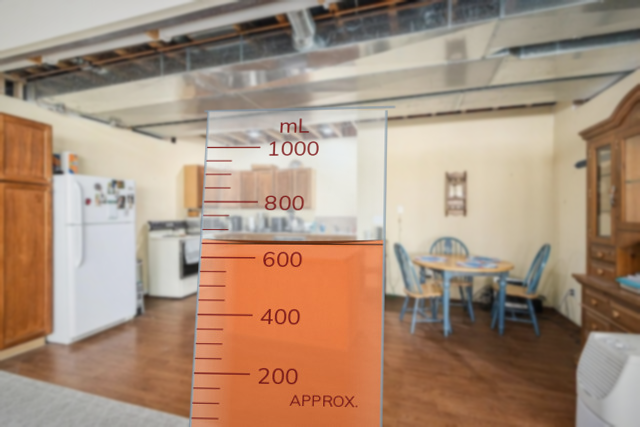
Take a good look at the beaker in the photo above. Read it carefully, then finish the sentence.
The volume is 650 mL
